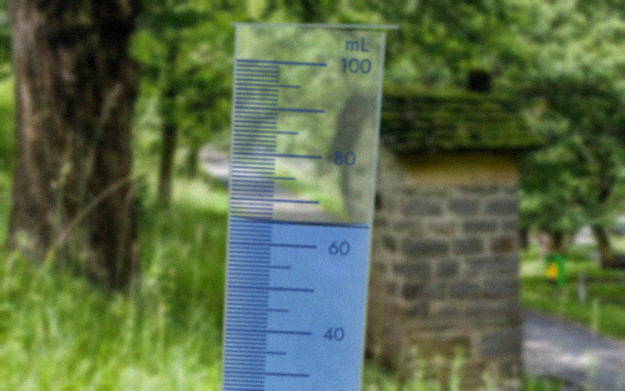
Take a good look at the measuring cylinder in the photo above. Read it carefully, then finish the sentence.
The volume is 65 mL
